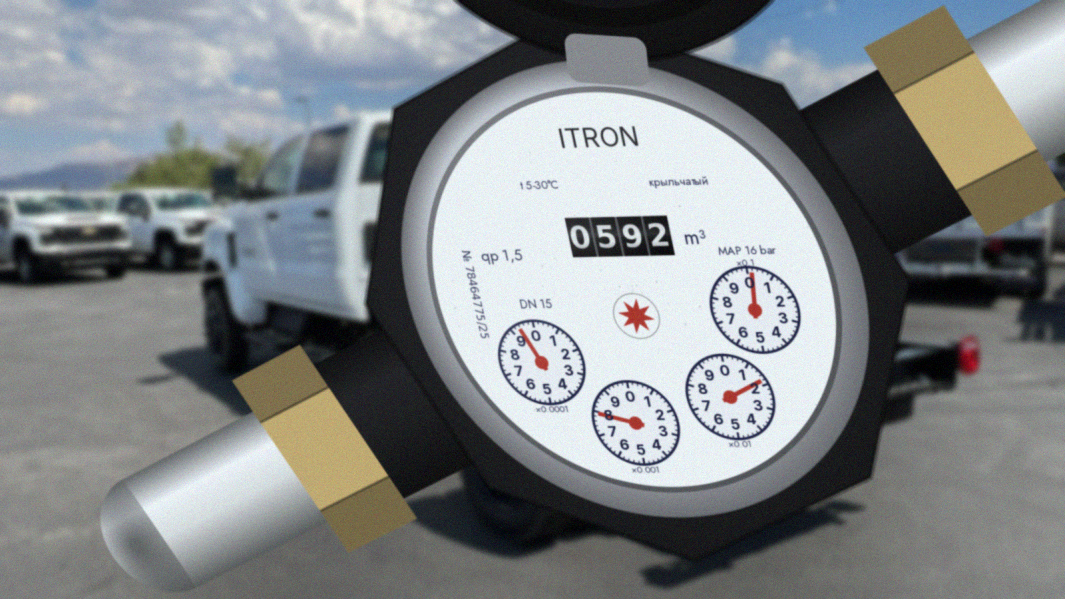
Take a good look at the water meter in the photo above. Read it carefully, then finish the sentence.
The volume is 592.0179 m³
